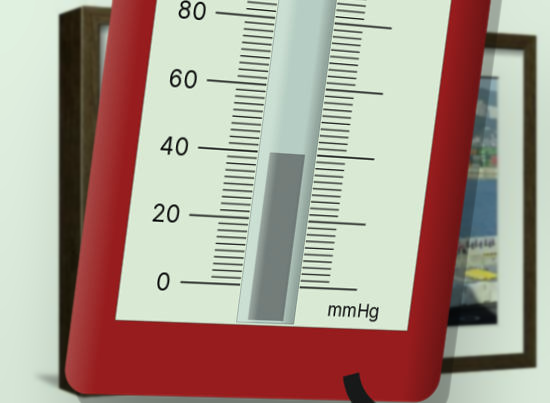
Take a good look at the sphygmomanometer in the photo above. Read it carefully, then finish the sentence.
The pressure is 40 mmHg
